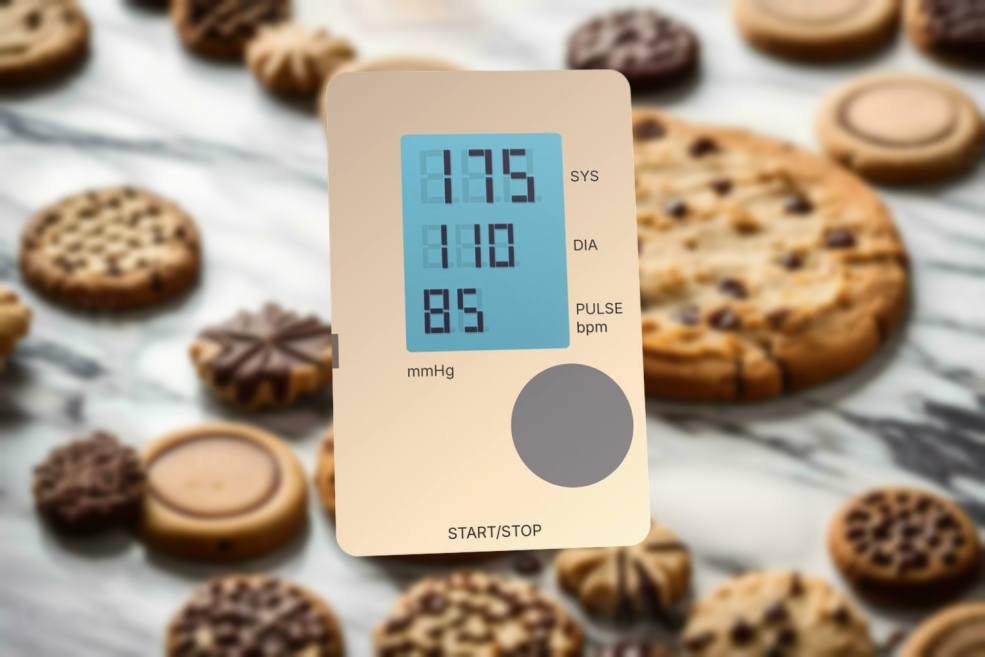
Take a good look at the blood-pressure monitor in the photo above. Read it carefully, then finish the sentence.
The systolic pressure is 175 mmHg
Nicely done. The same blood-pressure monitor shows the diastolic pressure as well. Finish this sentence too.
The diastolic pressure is 110 mmHg
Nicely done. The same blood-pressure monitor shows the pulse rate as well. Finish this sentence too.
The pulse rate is 85 bpm
